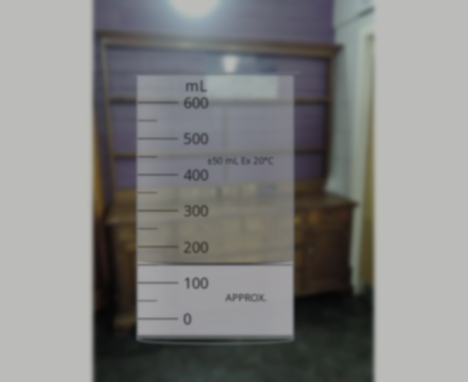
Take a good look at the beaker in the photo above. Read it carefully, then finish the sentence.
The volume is 150 mL
